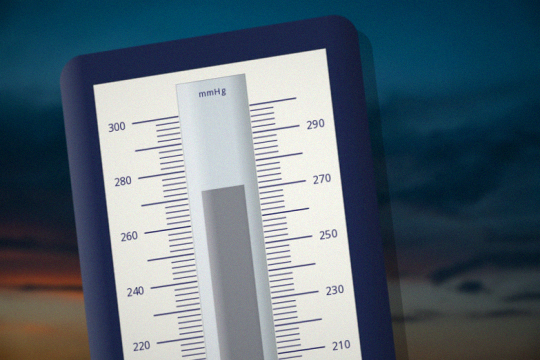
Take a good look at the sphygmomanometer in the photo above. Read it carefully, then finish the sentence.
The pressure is 272 mmHg
